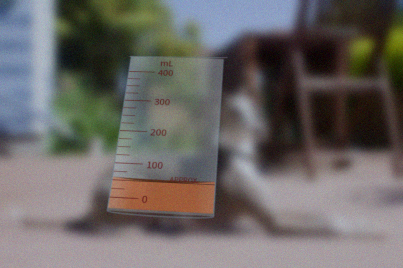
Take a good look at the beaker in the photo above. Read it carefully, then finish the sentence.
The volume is 50 mL
